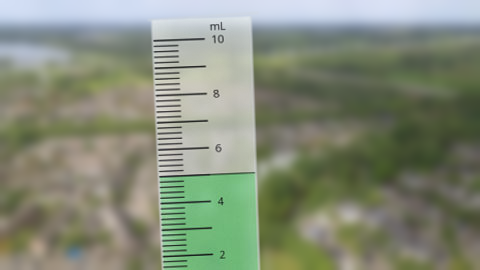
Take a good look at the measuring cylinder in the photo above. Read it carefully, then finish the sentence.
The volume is 5 mL
